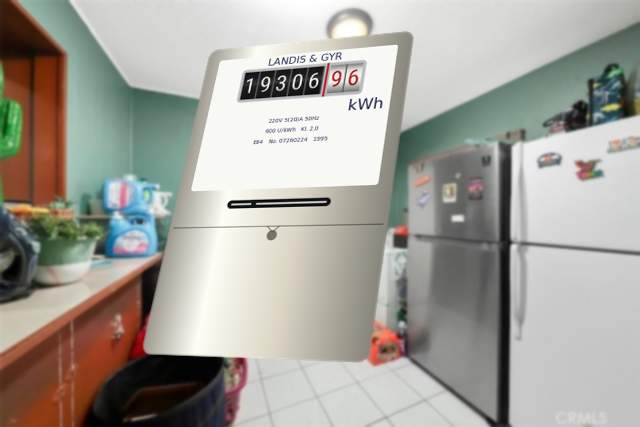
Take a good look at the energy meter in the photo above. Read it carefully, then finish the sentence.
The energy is 19306.96 kWh
